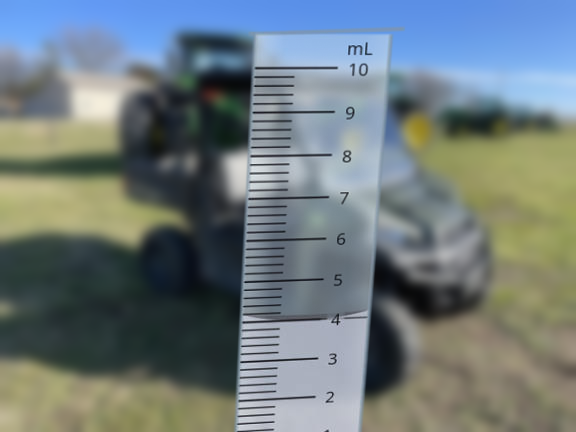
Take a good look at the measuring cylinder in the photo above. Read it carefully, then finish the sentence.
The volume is 4 mL
